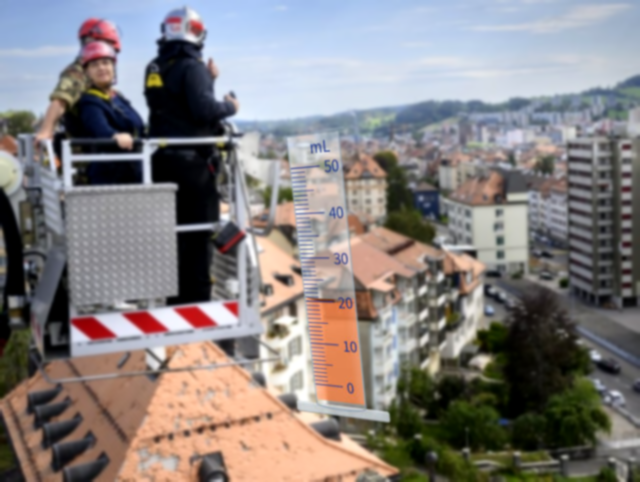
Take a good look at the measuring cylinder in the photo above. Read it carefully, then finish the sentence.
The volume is 20 mL
